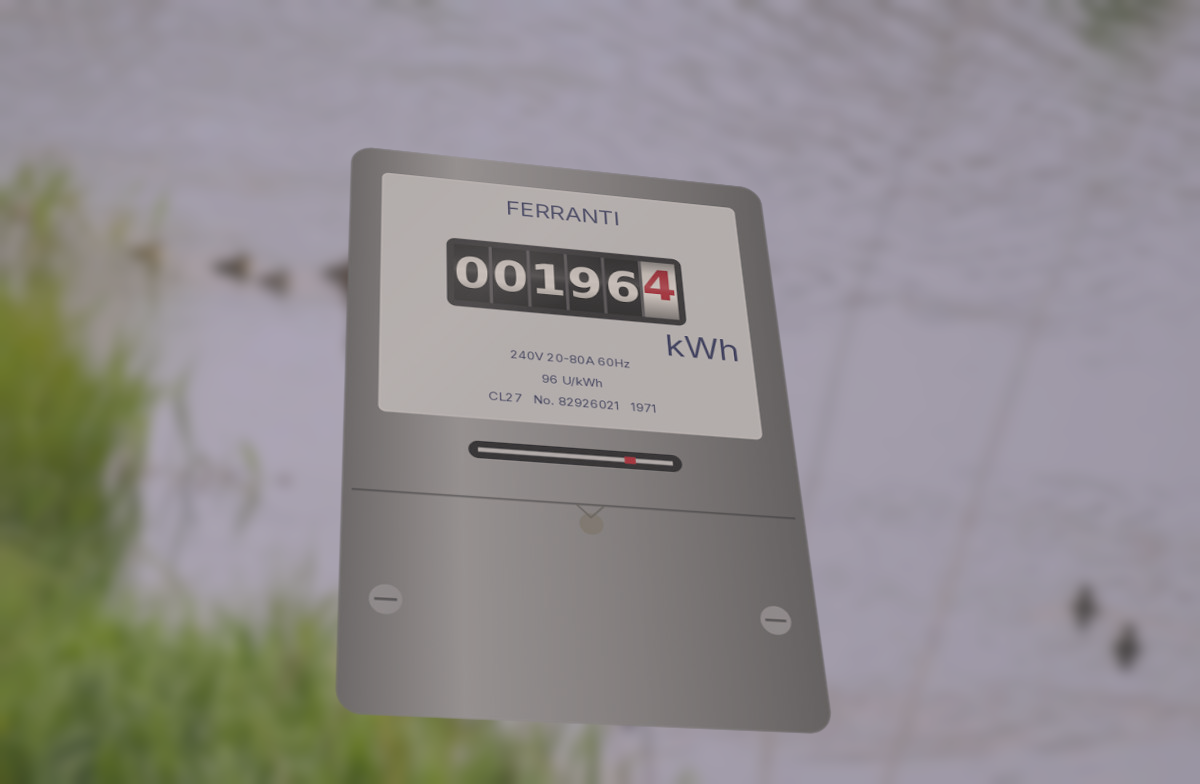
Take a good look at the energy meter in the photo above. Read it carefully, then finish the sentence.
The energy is 196.4 kWh
